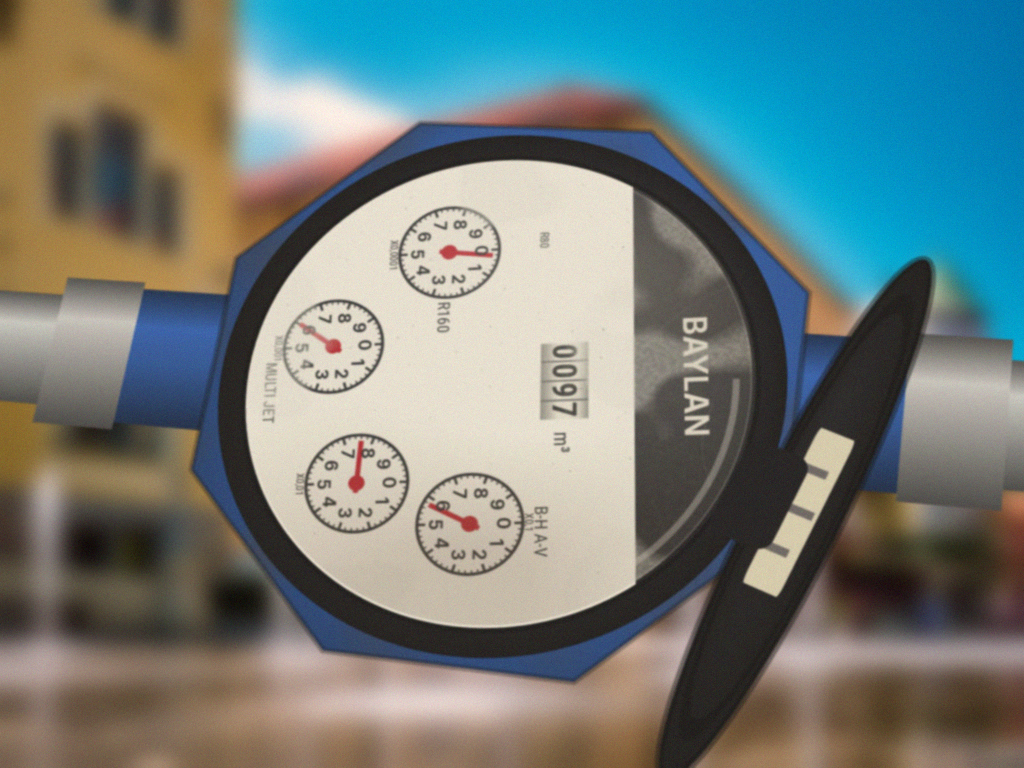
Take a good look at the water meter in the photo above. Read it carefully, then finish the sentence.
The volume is 97.5760 m³
